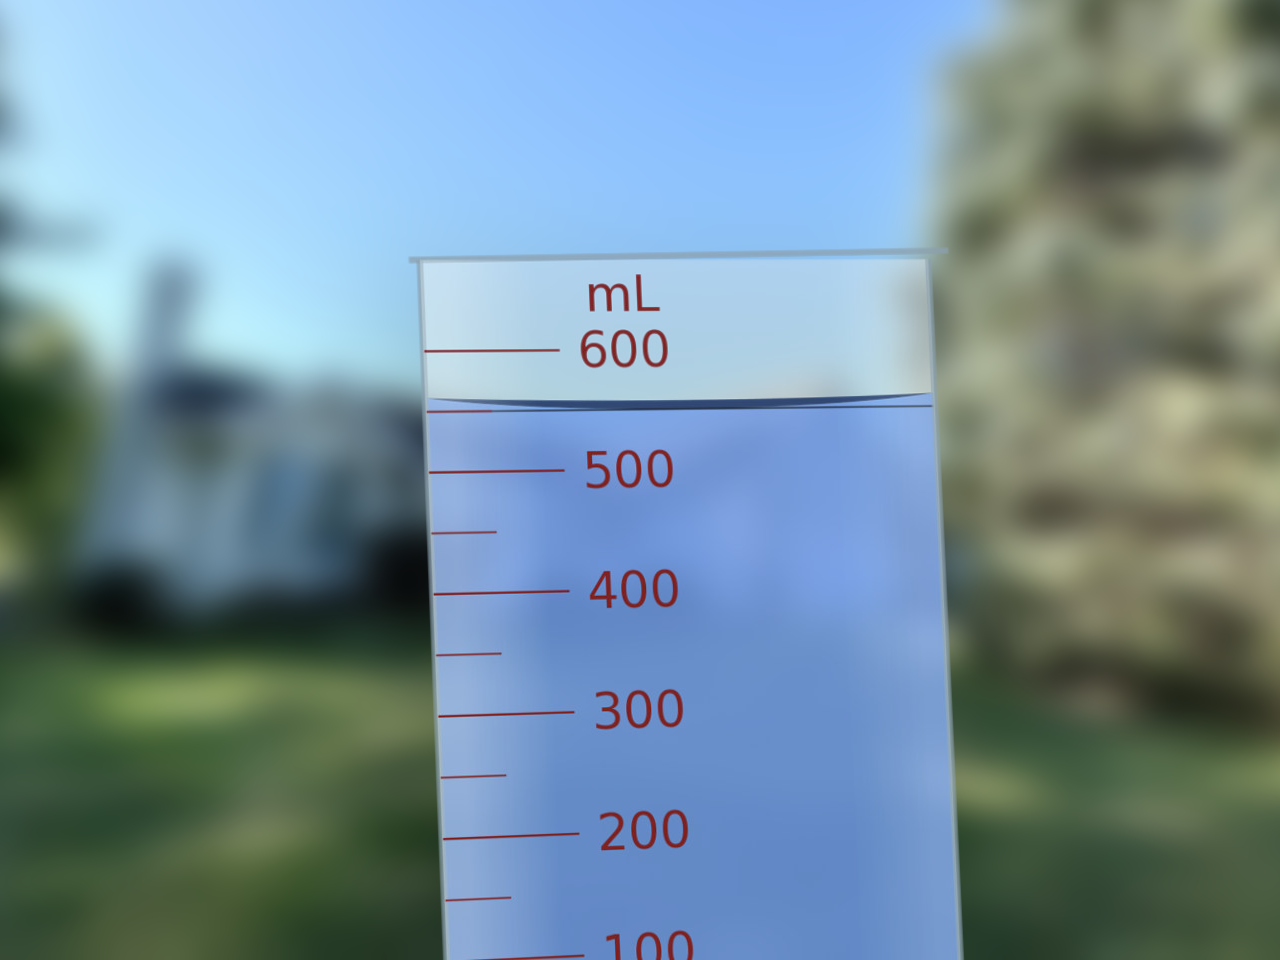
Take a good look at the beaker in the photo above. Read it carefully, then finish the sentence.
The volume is 550 mL
